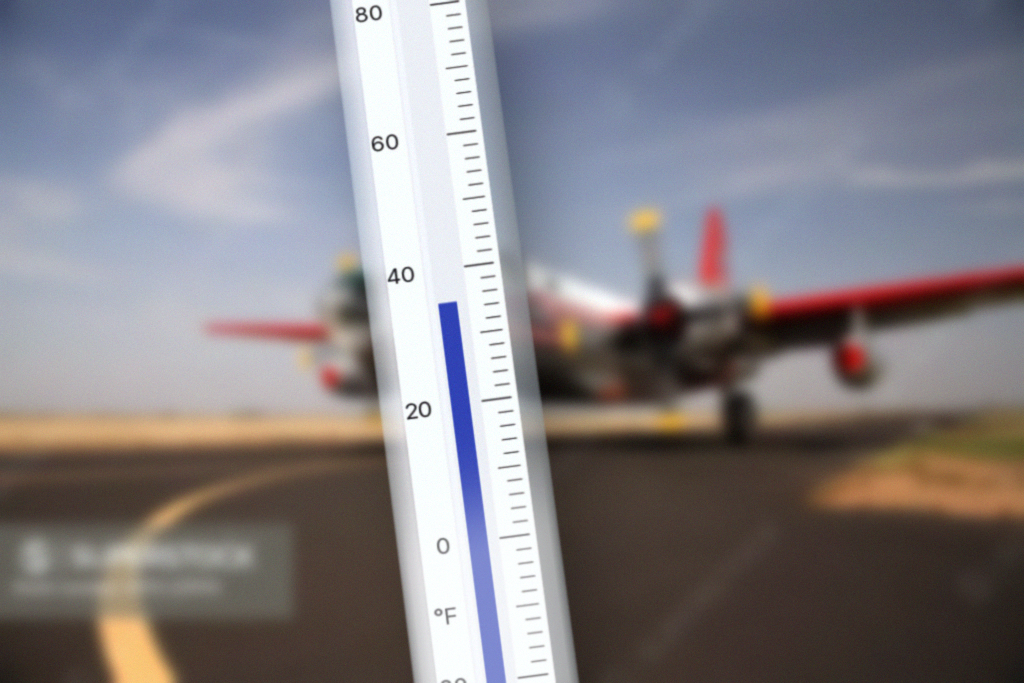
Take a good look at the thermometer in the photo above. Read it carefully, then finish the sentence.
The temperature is 35 °F
